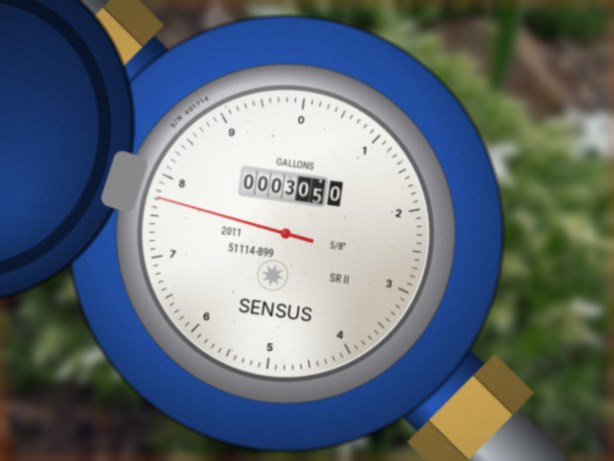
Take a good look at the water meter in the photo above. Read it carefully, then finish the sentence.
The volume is 3047.7 gal
